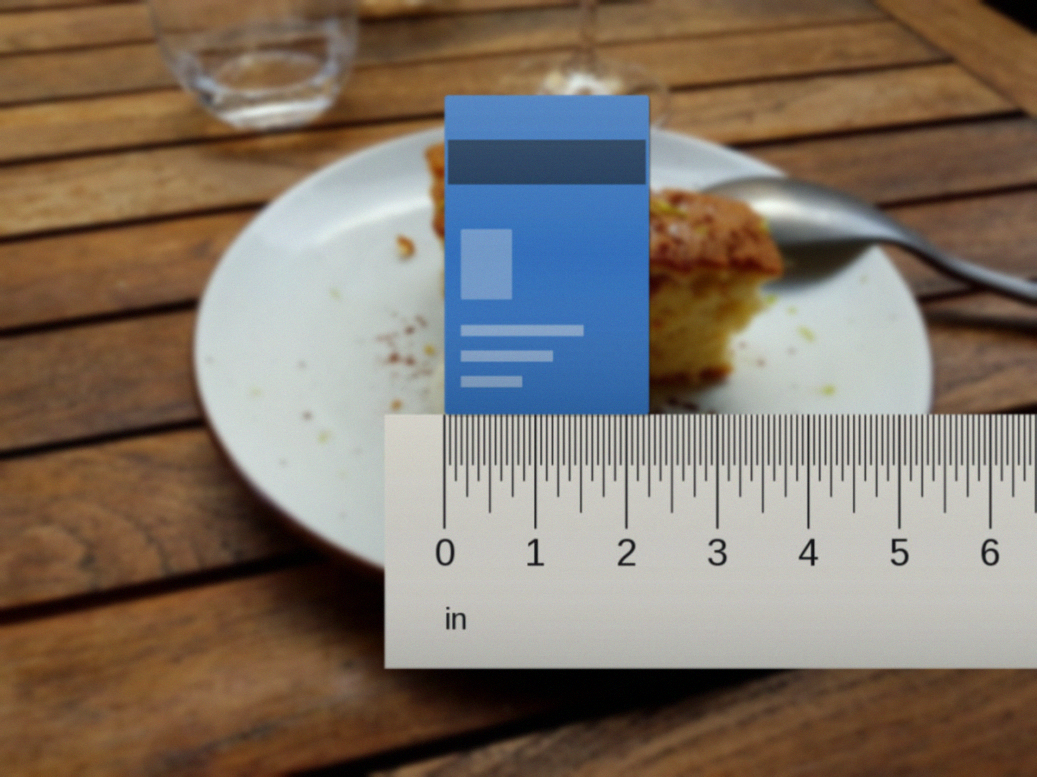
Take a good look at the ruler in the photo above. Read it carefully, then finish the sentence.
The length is 2.25 in
